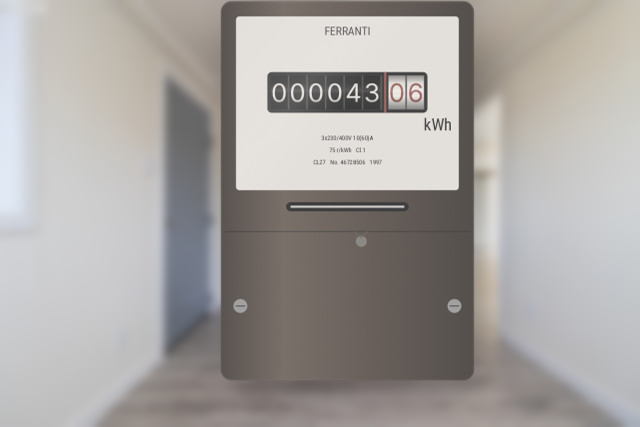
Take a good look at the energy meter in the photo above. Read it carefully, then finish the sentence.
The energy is 43.06 kWh
